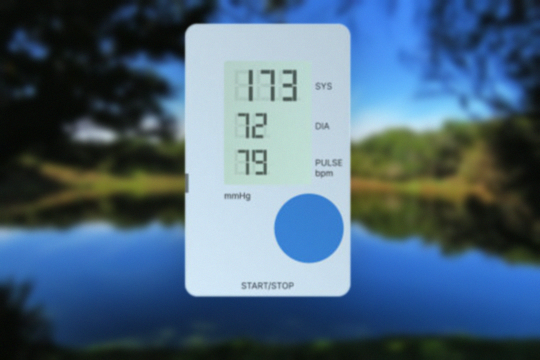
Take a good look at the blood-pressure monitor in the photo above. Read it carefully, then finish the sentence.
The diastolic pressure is 72 mmHg
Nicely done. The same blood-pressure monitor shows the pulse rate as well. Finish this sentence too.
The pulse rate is 79 bpm
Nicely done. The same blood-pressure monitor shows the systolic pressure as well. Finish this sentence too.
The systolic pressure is 173 mmHg
